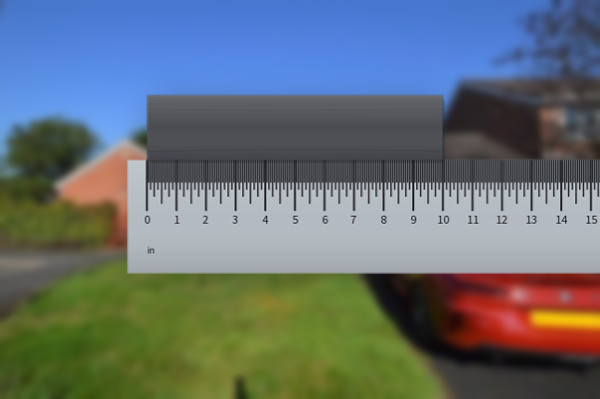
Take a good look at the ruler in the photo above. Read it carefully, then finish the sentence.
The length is 10 in
